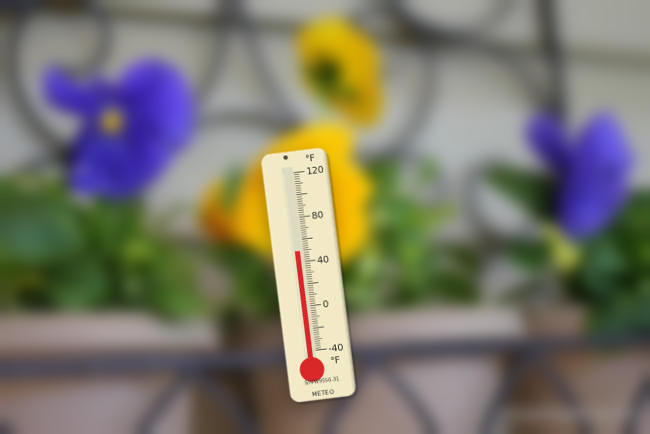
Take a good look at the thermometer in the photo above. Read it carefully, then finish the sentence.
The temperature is 50 °F
